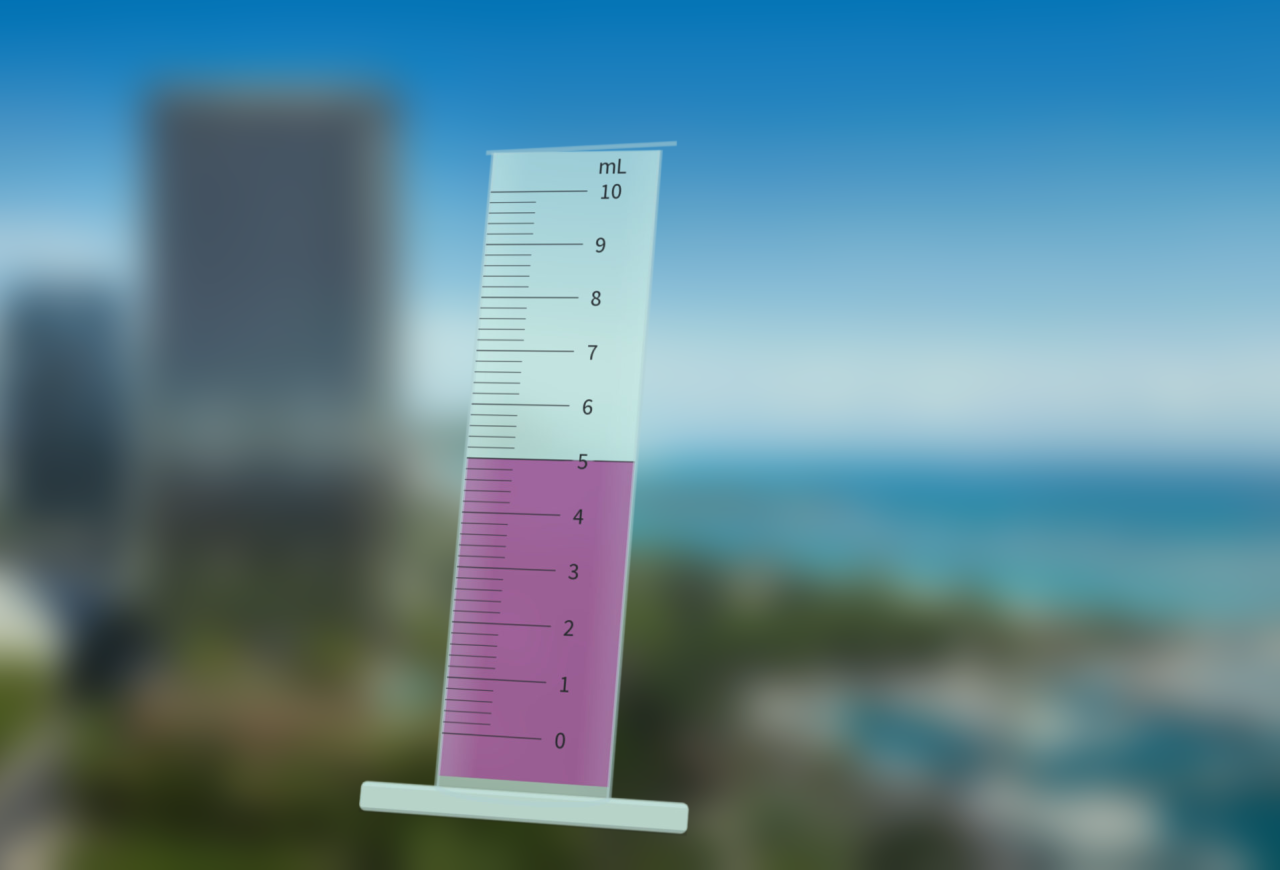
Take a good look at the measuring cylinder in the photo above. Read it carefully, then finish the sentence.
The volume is 5 mL
